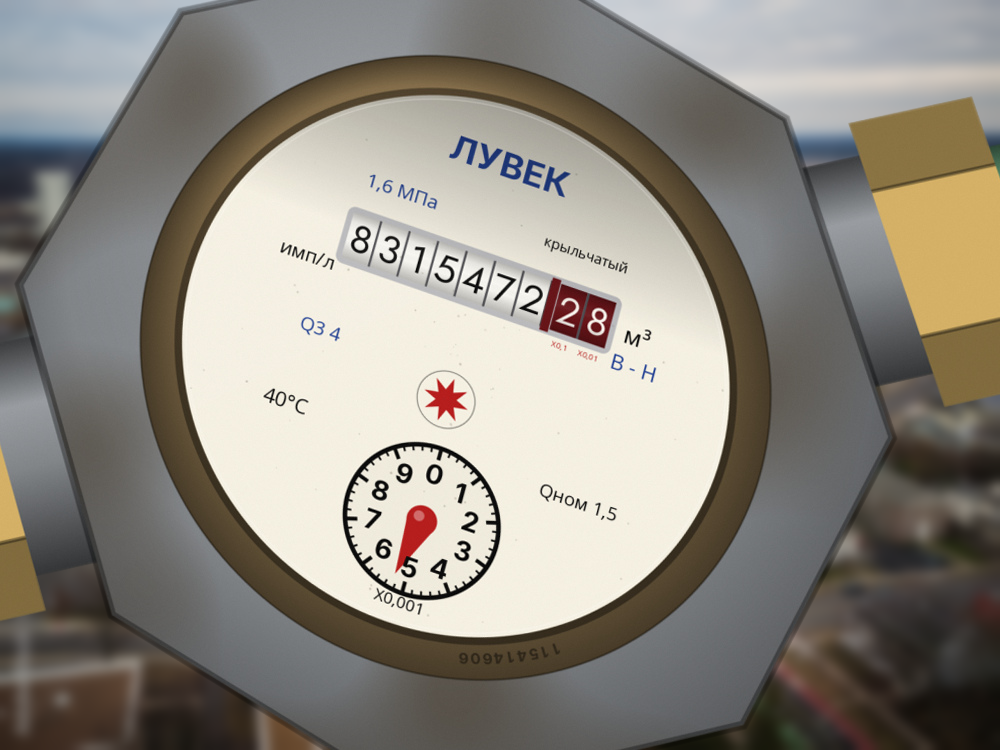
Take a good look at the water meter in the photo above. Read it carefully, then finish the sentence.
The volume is 8315472.285 m³
